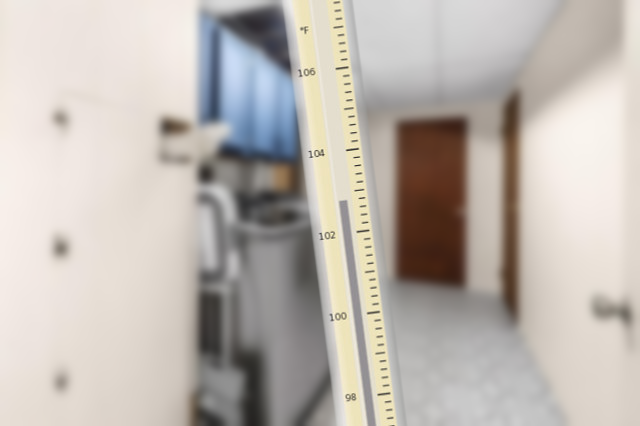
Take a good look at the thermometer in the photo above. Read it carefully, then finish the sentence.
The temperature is 102.8 °F
